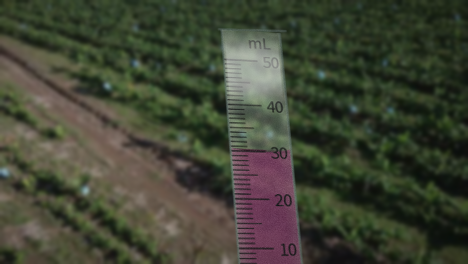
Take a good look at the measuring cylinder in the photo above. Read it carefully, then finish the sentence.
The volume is 30 mL
